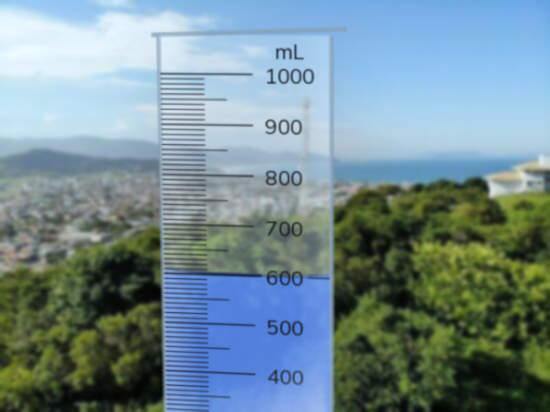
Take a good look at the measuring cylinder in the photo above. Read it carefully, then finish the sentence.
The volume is 600 mL
